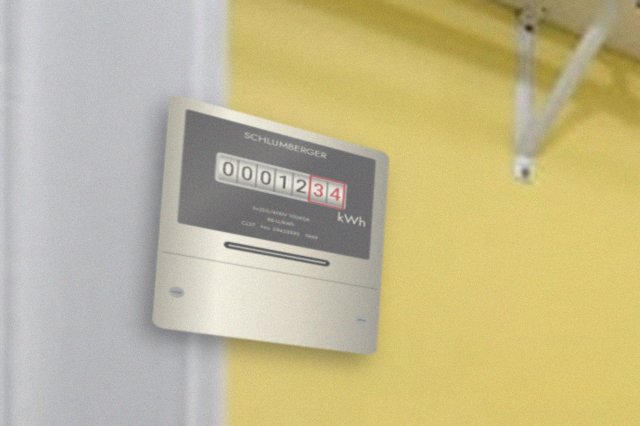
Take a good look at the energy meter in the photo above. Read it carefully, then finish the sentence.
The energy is 12.34 kWh
